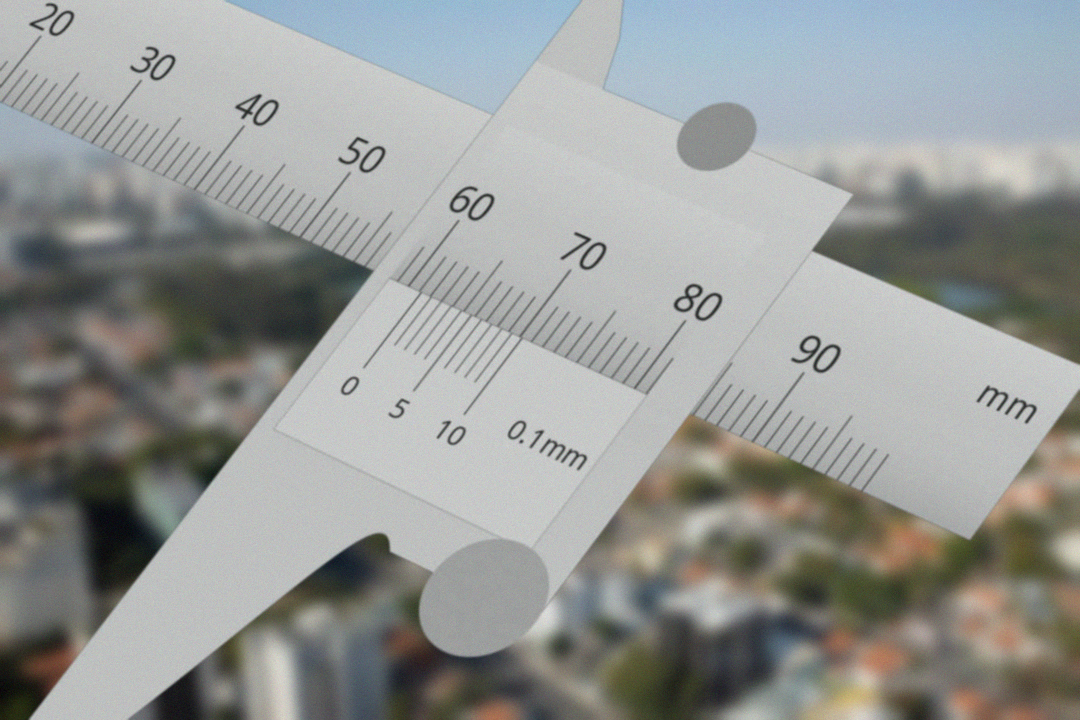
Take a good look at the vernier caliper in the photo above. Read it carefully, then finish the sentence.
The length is 61.2 mm
